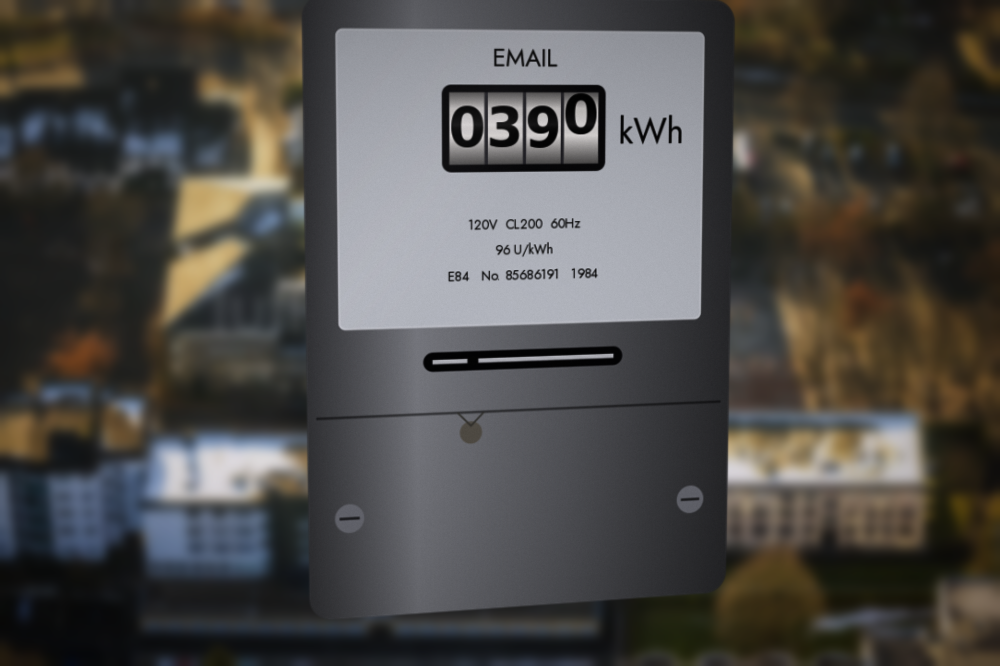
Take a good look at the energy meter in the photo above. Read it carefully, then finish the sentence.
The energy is 390 kWh
